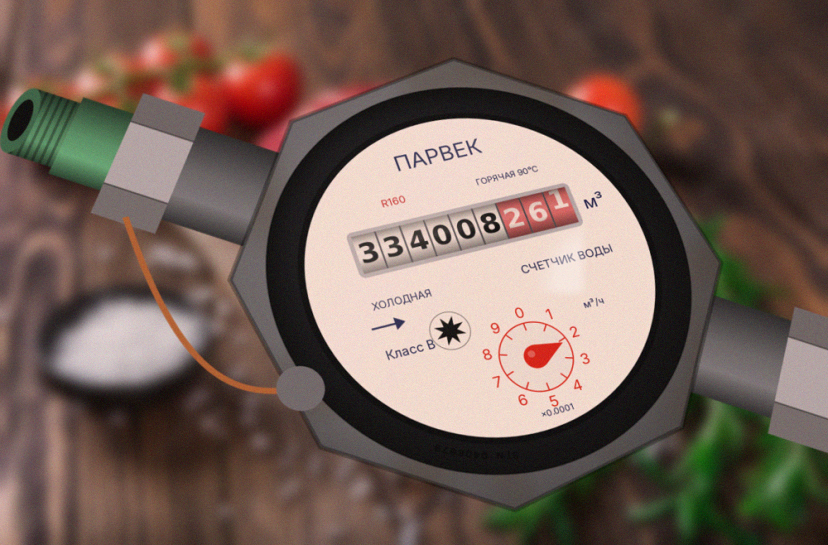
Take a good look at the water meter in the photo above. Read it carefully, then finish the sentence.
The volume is 334008.2612 m³
